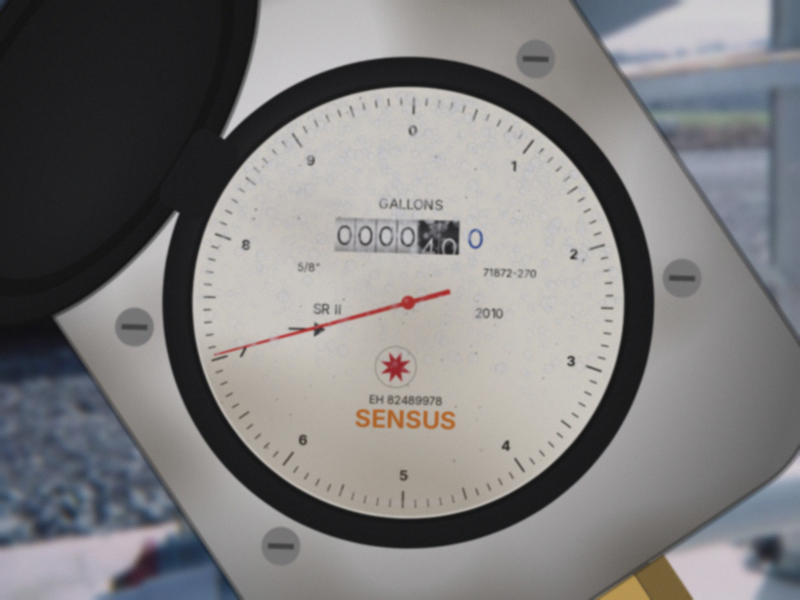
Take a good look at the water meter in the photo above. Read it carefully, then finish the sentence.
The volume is 397.0 gal
